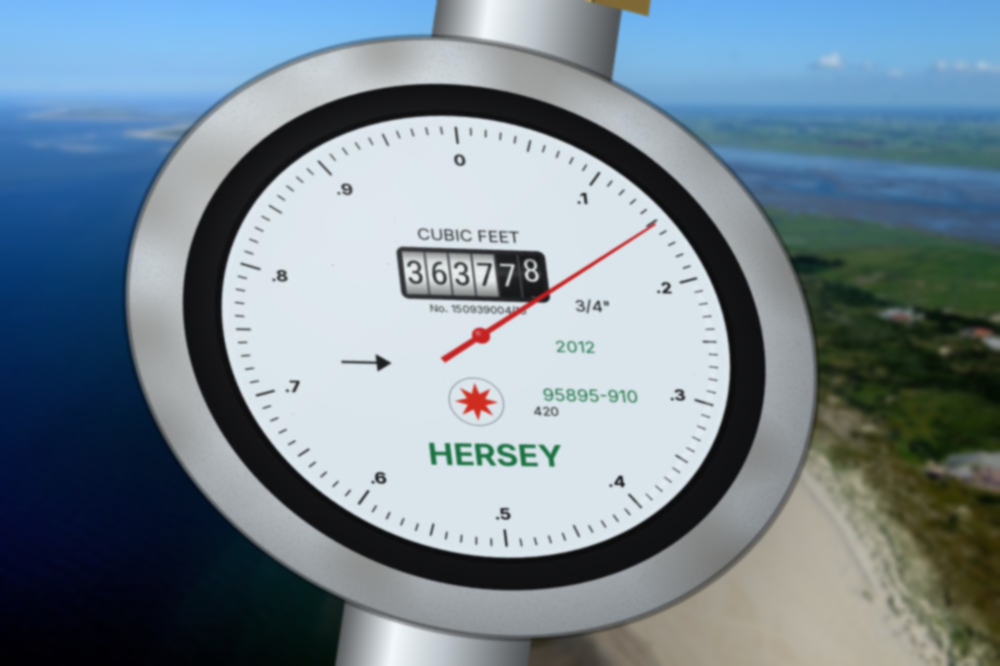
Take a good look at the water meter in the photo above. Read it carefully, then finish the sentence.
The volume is 363778.15 ft³
